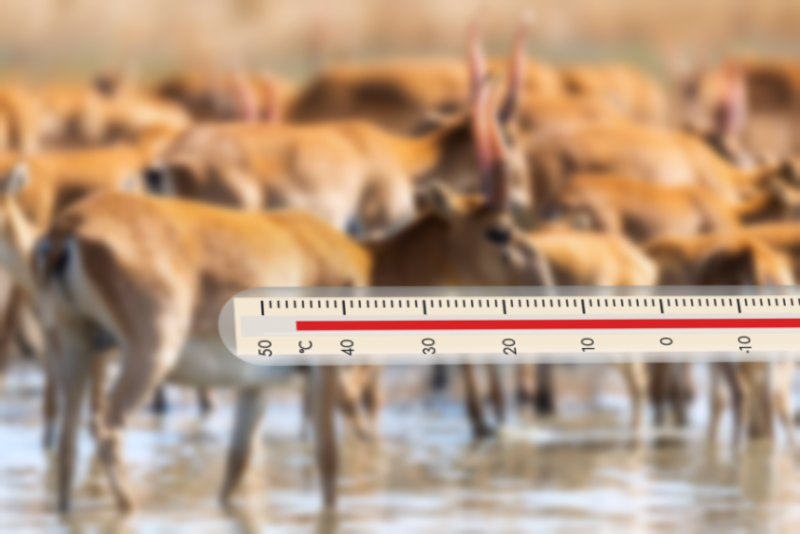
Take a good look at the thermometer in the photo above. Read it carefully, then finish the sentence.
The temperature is 46 °C
